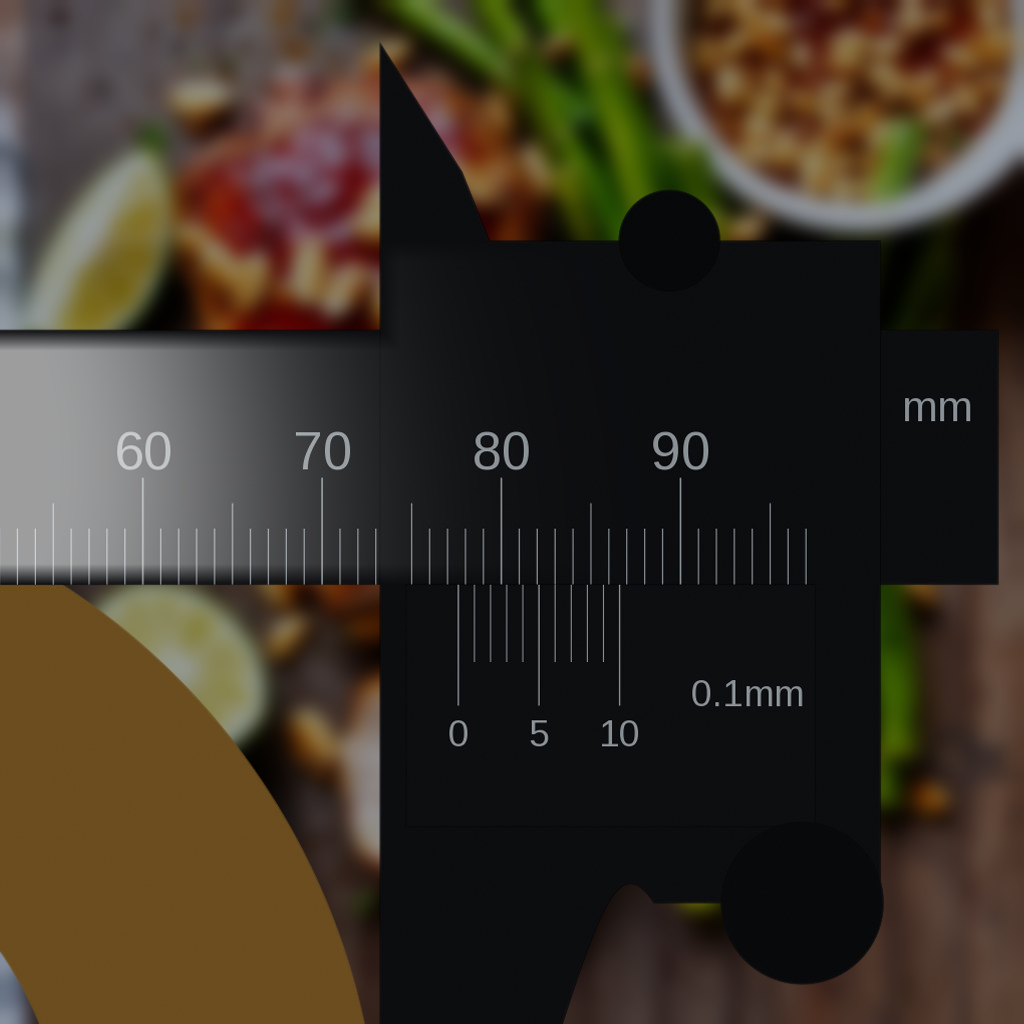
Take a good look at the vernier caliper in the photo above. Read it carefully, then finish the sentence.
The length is 77.6 mm
